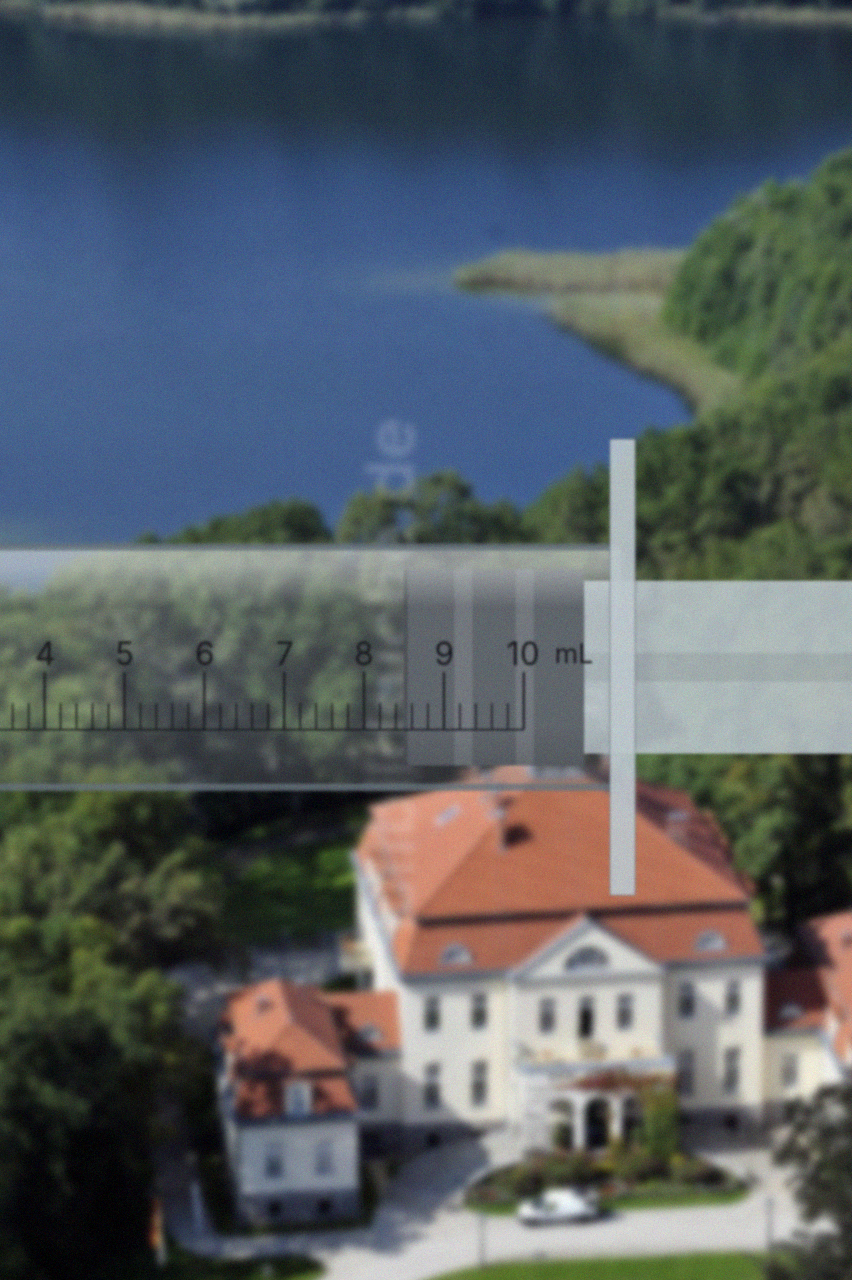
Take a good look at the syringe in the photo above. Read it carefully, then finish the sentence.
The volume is 8.5 mL
